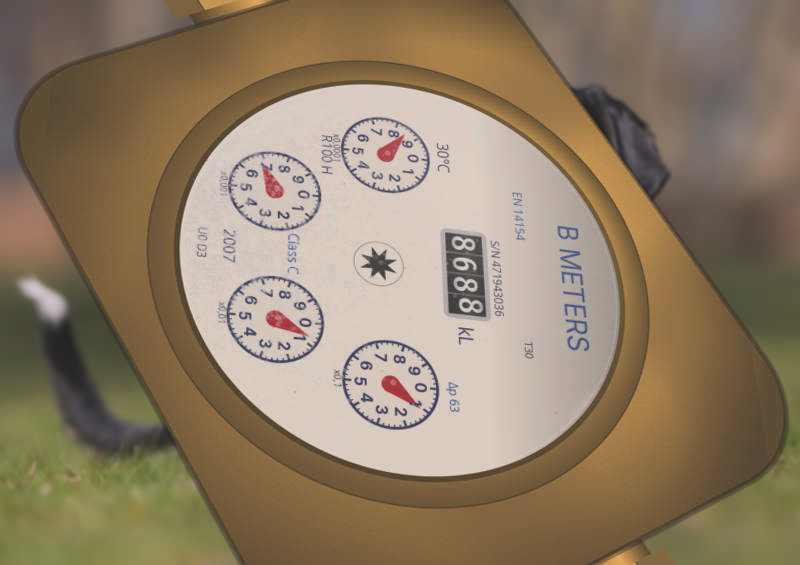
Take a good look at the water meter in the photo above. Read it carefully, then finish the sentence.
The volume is 8688.1068 kL
